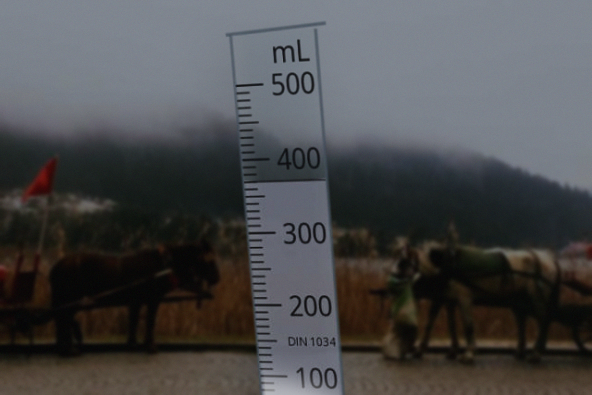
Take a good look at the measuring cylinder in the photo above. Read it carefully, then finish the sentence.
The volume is 370 mL
